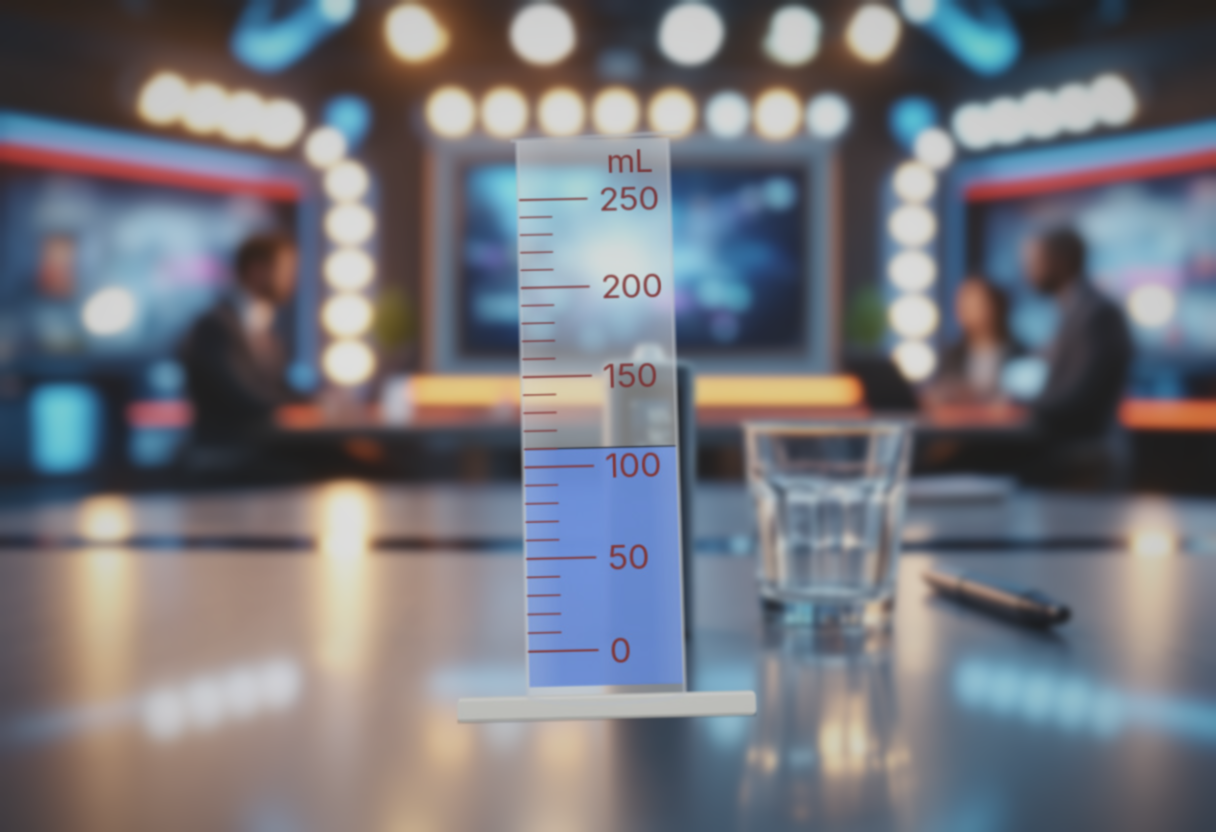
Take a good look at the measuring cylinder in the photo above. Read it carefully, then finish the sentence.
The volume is 110 mL
